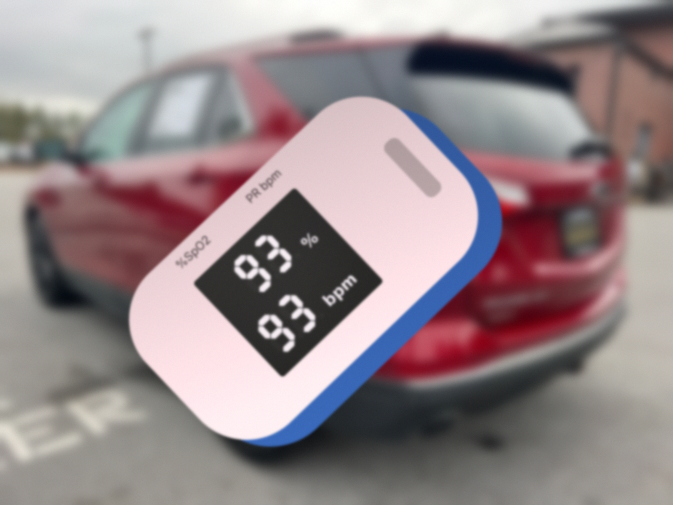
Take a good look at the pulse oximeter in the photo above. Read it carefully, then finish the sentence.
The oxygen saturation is 93 %
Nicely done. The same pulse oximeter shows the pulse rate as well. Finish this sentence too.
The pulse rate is 93 bpm
